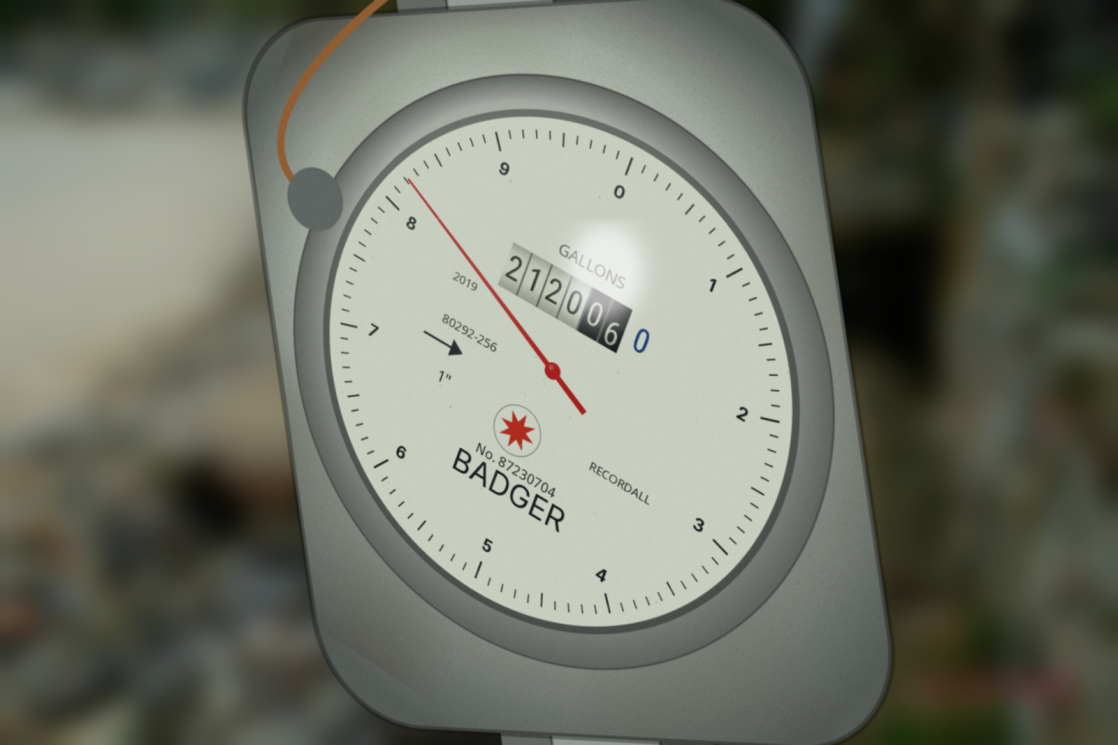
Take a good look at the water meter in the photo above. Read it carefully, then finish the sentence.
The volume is 2120058.2 gal
